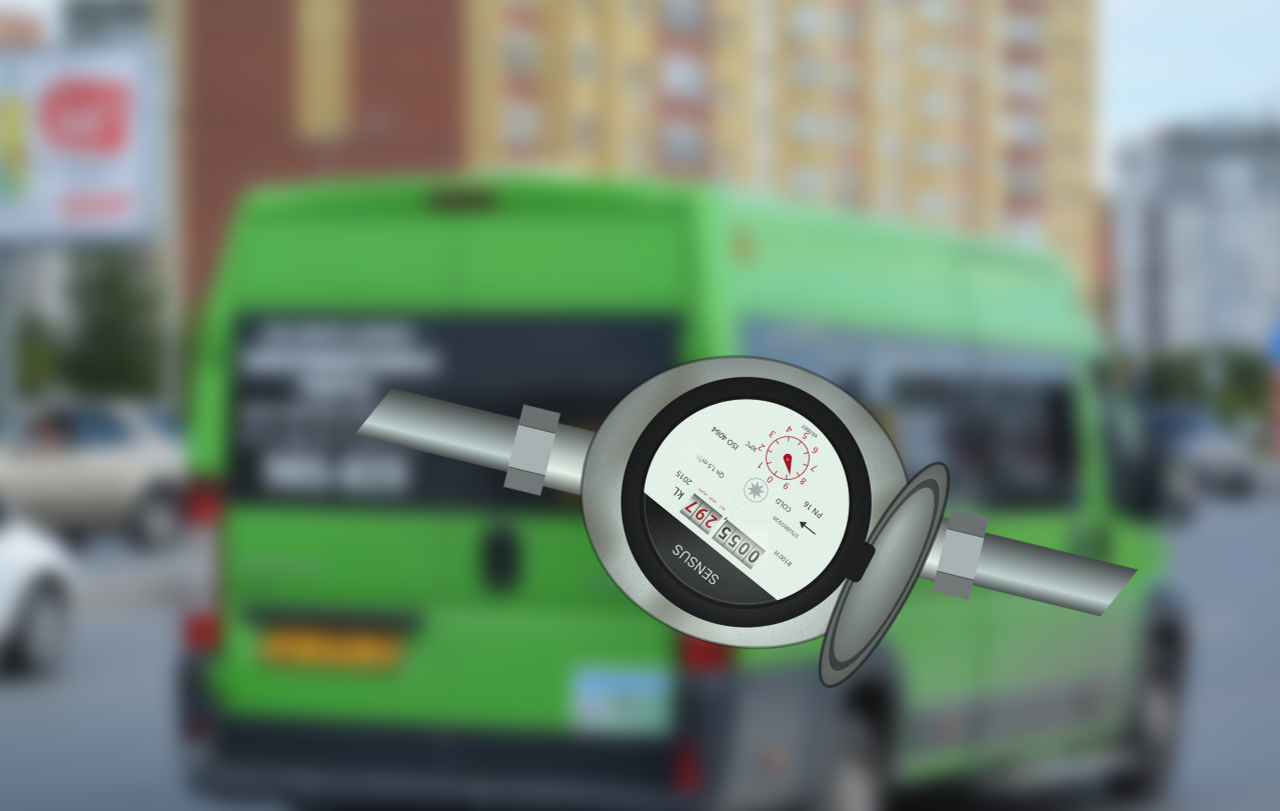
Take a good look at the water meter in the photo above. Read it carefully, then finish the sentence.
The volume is 55.2978 kL
